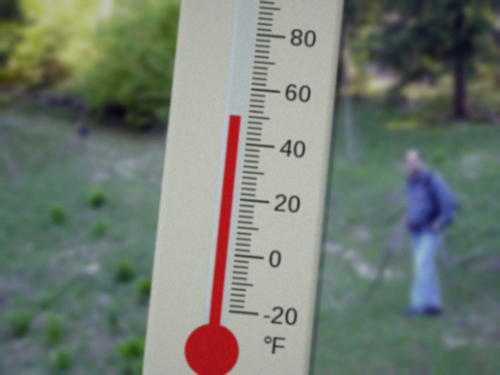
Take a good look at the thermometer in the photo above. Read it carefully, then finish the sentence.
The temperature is 50 °F
